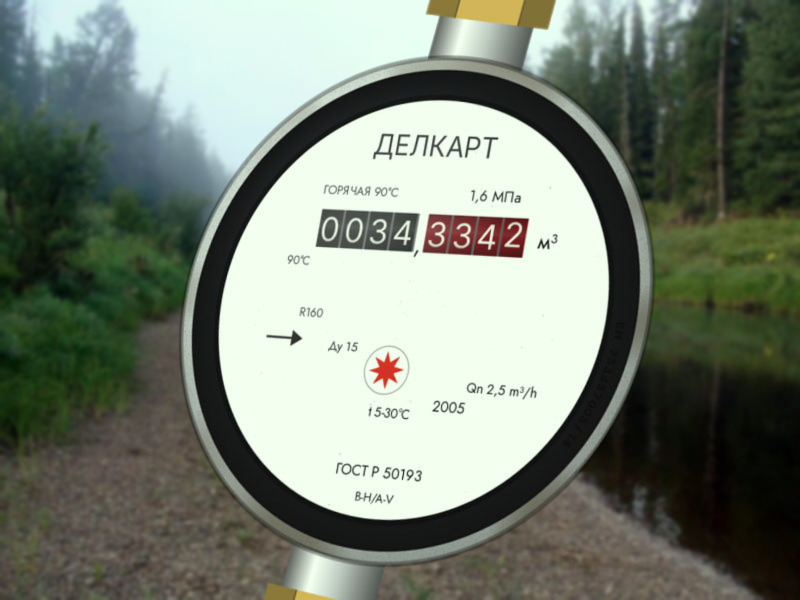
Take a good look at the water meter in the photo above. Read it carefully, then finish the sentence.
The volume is 34.3342 m³
